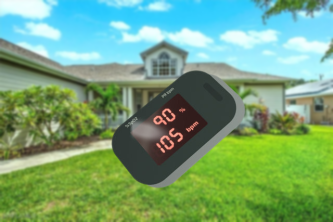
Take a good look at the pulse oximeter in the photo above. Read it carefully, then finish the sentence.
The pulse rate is 105 bpm
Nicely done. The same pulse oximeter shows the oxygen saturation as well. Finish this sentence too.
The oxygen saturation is 90 %
